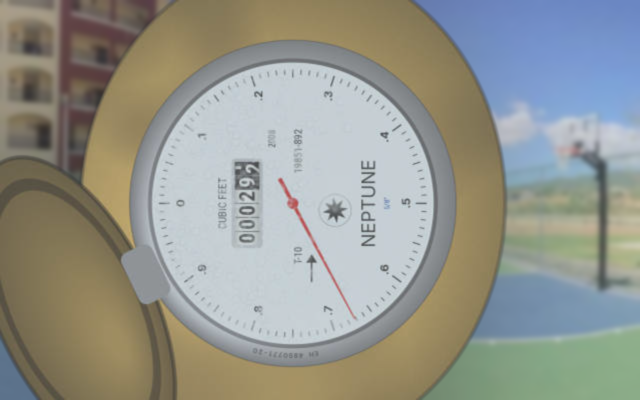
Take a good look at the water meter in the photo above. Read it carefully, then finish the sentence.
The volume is 291.67 ft³
